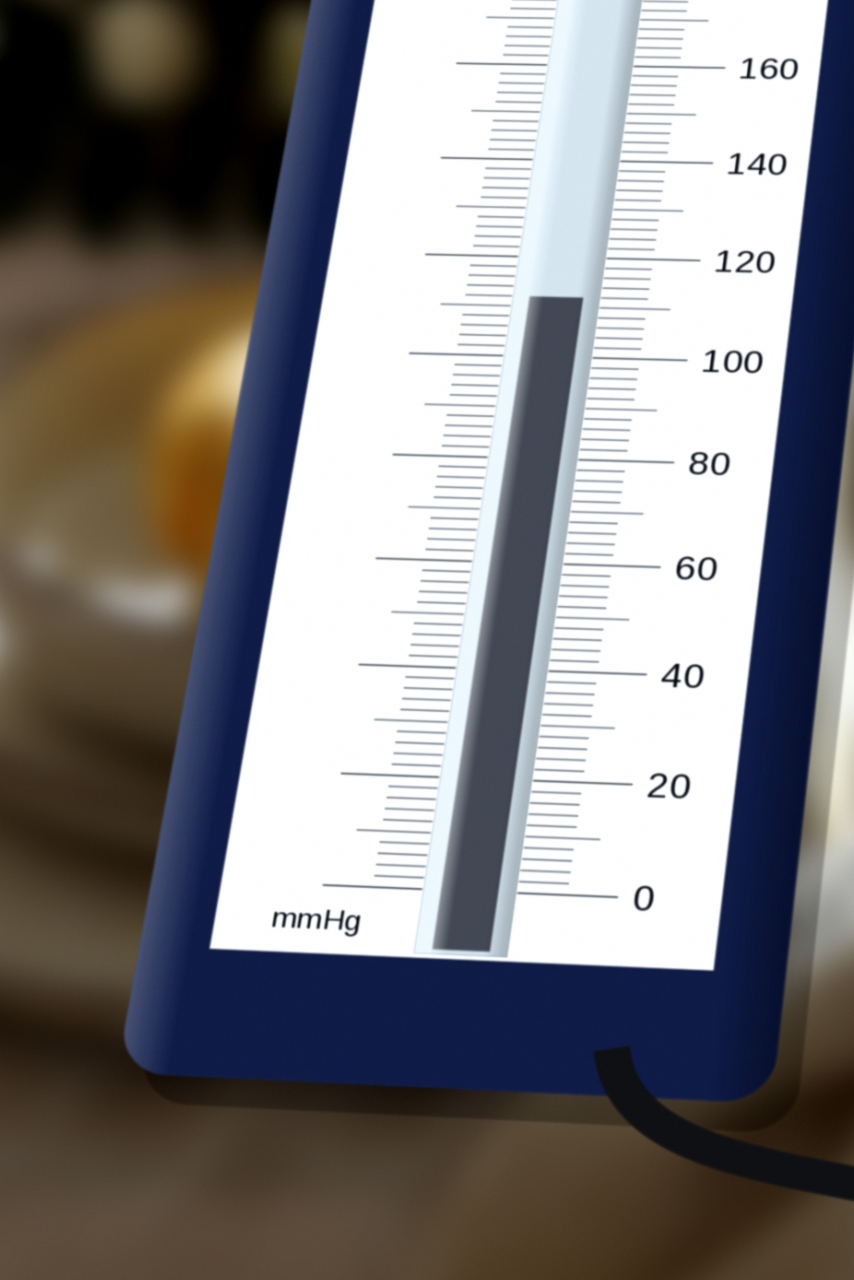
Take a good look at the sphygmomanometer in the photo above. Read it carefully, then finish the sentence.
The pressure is 112 mmHg
